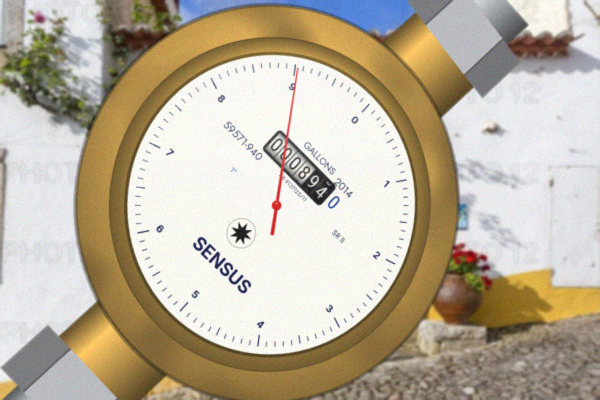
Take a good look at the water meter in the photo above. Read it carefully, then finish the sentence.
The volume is 8939.0 gal
